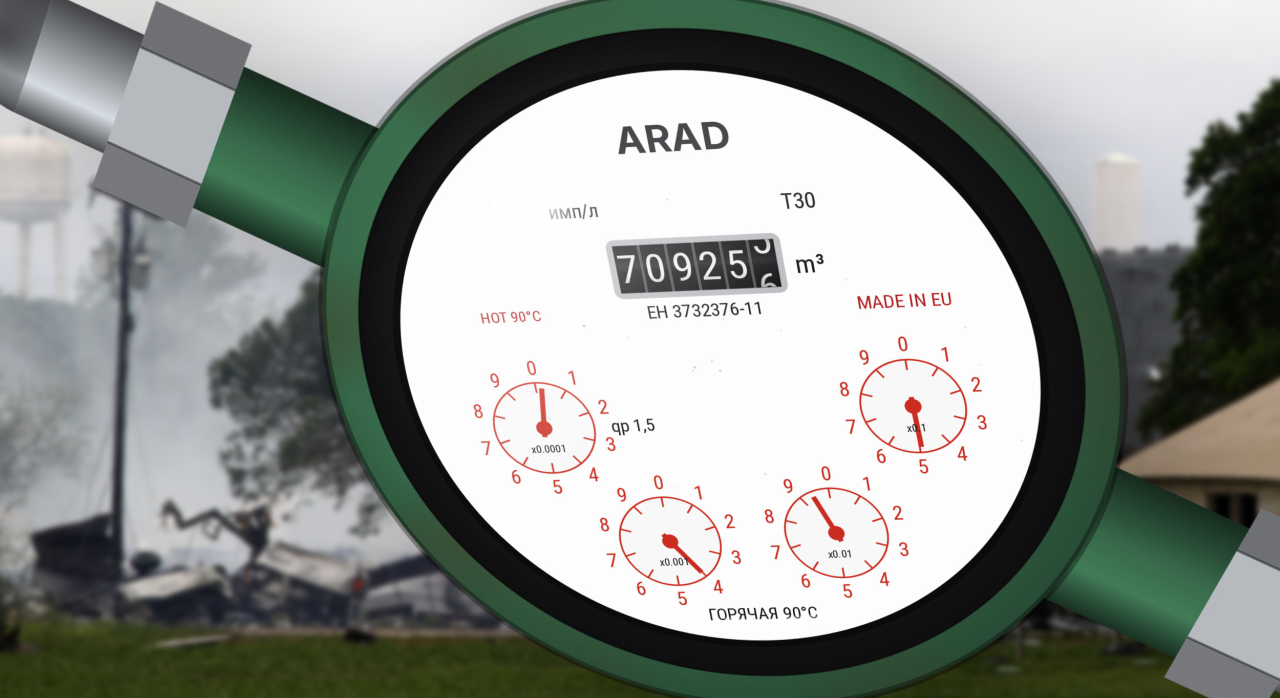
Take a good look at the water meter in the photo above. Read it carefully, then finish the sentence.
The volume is 709255.4940 m³
